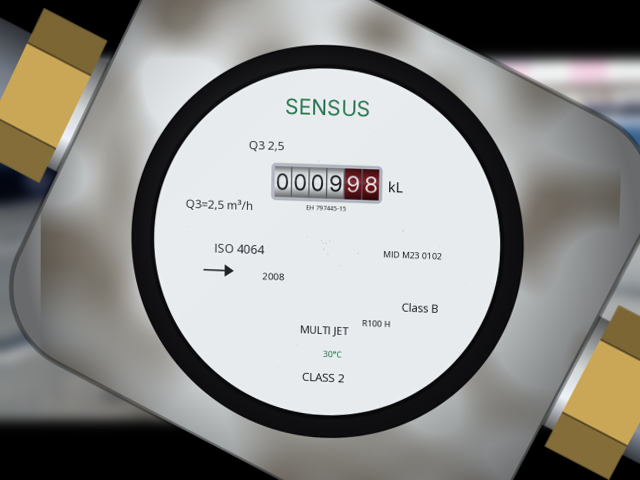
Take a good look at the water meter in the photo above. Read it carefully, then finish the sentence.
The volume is 9.98 kL
